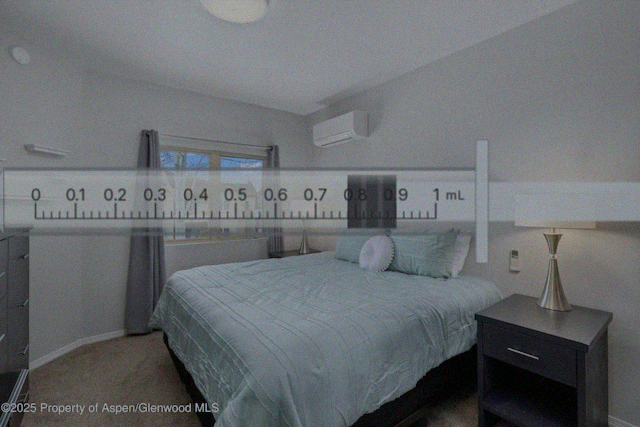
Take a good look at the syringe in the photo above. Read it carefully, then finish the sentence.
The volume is 0.78 mL
